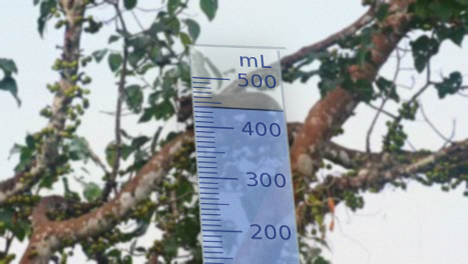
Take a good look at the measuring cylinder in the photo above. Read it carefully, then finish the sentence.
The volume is 440 mL
